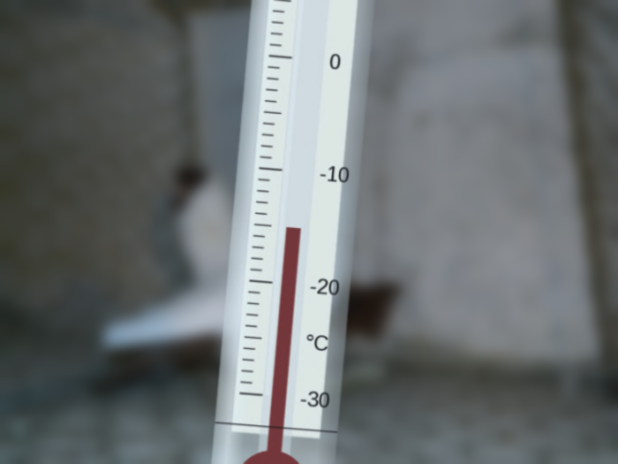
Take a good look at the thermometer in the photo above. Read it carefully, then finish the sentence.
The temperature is -15 °C
